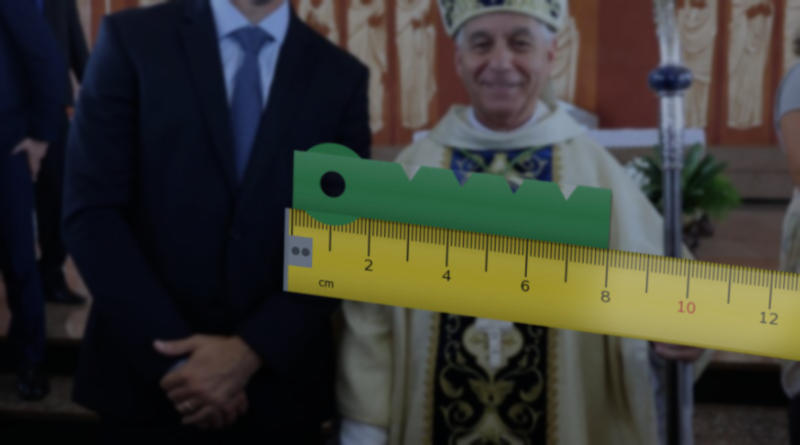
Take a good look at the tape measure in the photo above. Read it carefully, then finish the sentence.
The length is 8 cm
